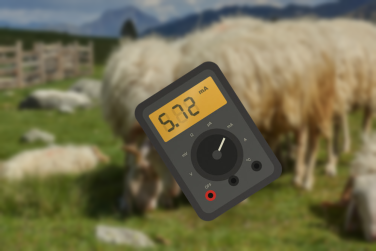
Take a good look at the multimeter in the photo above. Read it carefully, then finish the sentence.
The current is 5.72 mA
